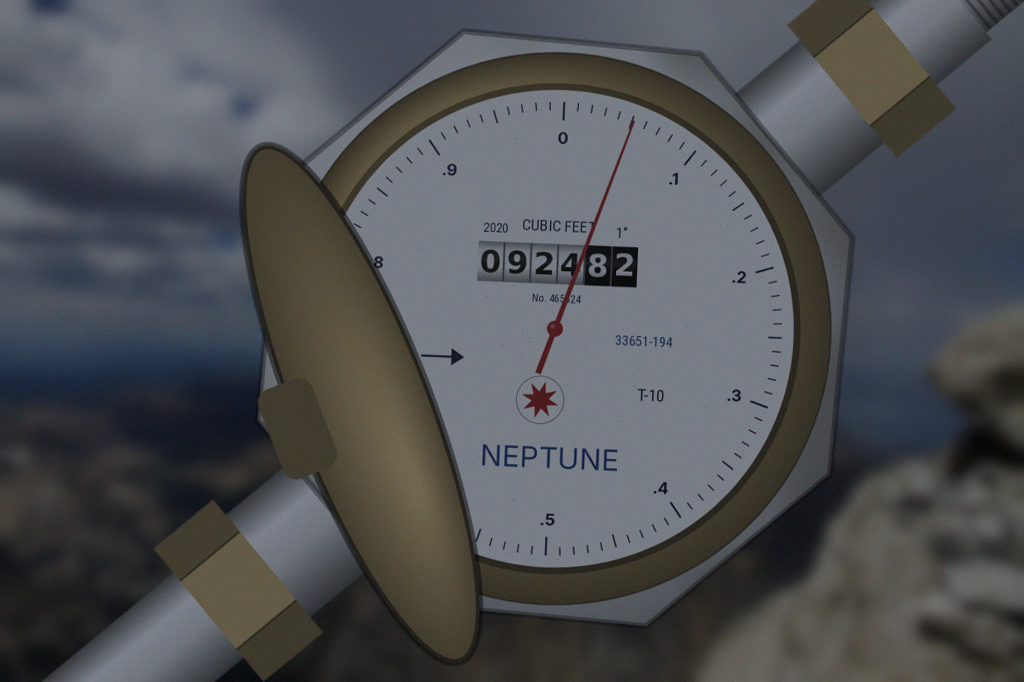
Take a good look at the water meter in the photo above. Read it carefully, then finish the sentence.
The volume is 92482.05 ft³
